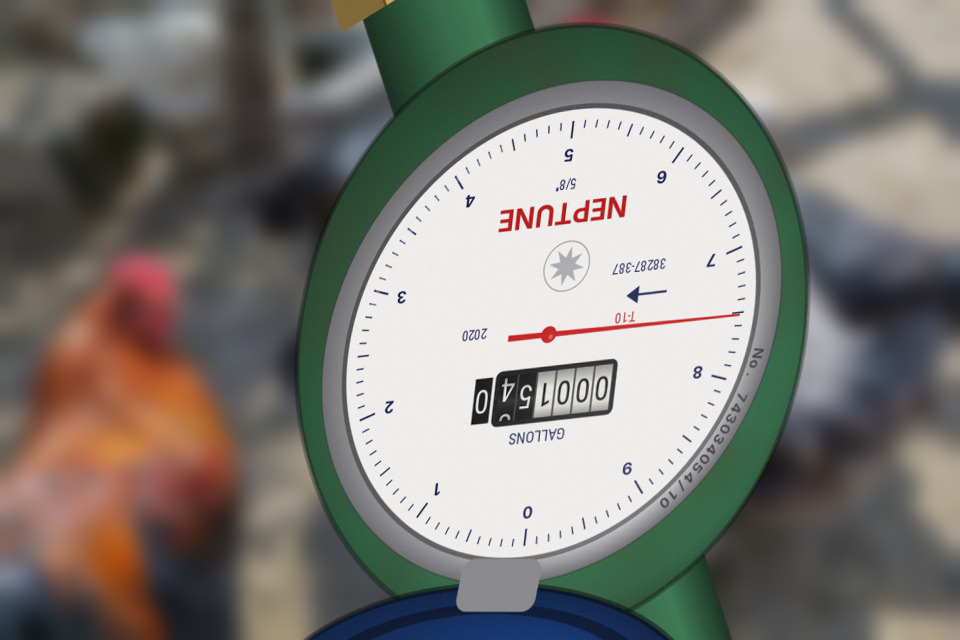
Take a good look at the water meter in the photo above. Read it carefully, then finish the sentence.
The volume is 1537.5 gal
